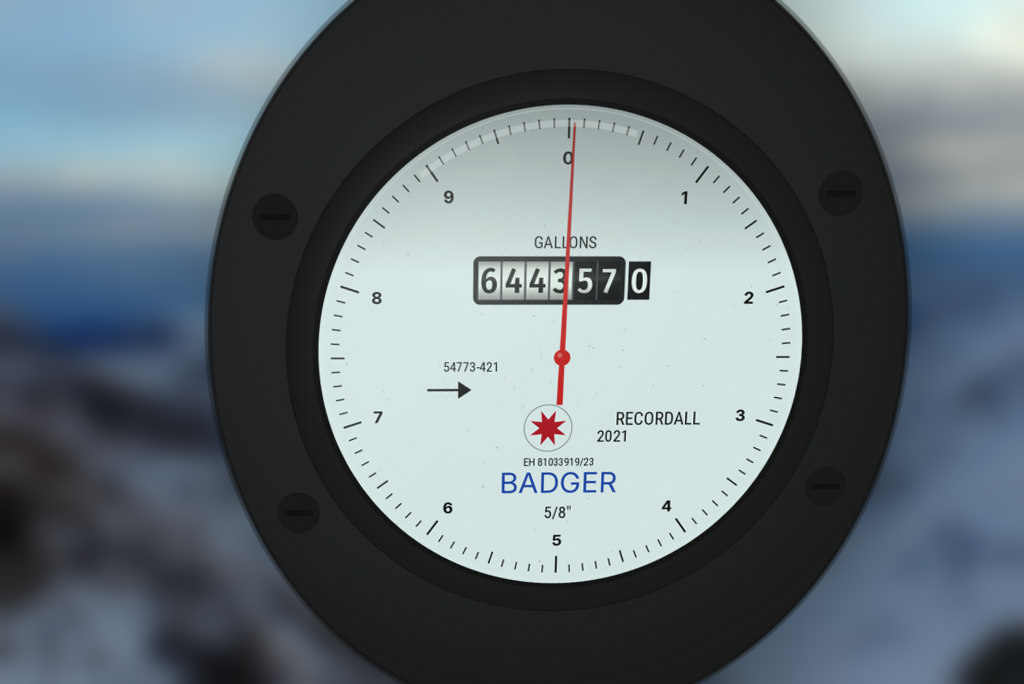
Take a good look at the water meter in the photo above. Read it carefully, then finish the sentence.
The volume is 6443570.0 gal
